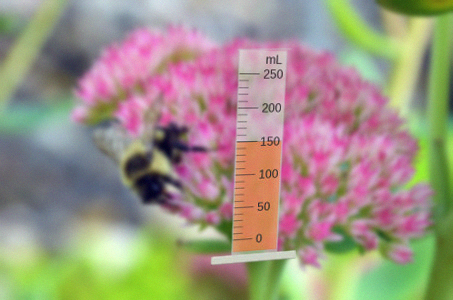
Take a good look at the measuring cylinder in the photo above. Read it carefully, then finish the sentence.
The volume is 150 mL
